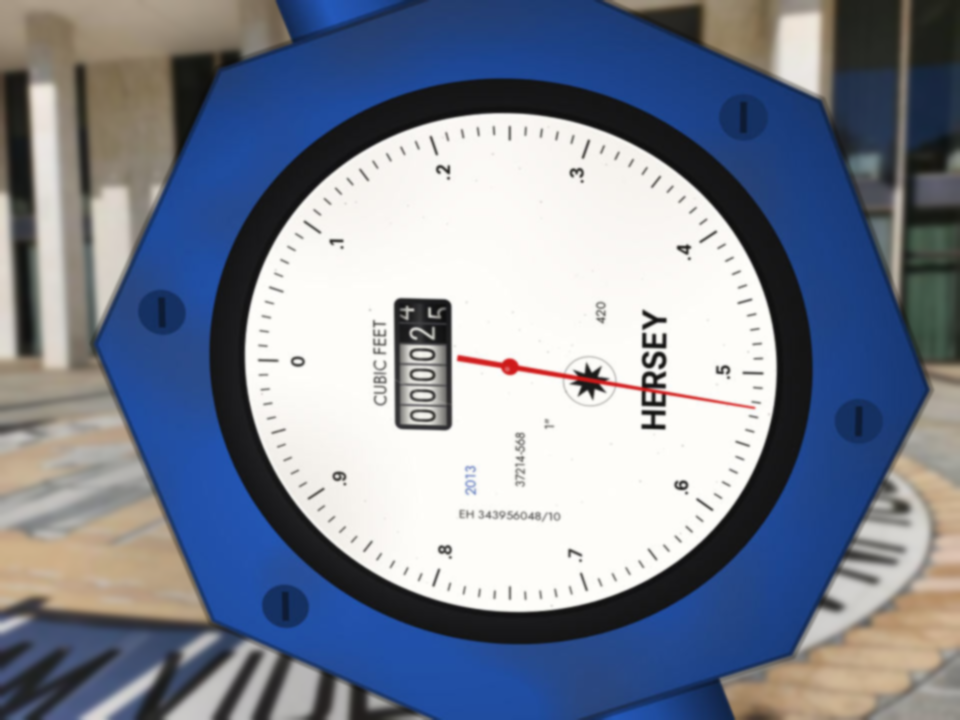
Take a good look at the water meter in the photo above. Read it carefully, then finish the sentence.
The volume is 24.52 ft³
